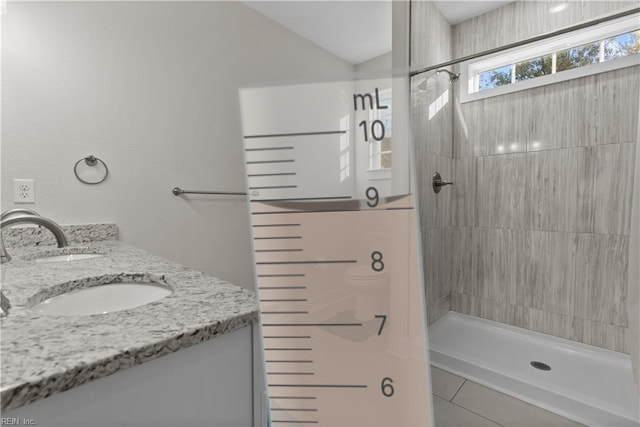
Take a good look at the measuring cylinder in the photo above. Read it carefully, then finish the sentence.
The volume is 8.8 mL
